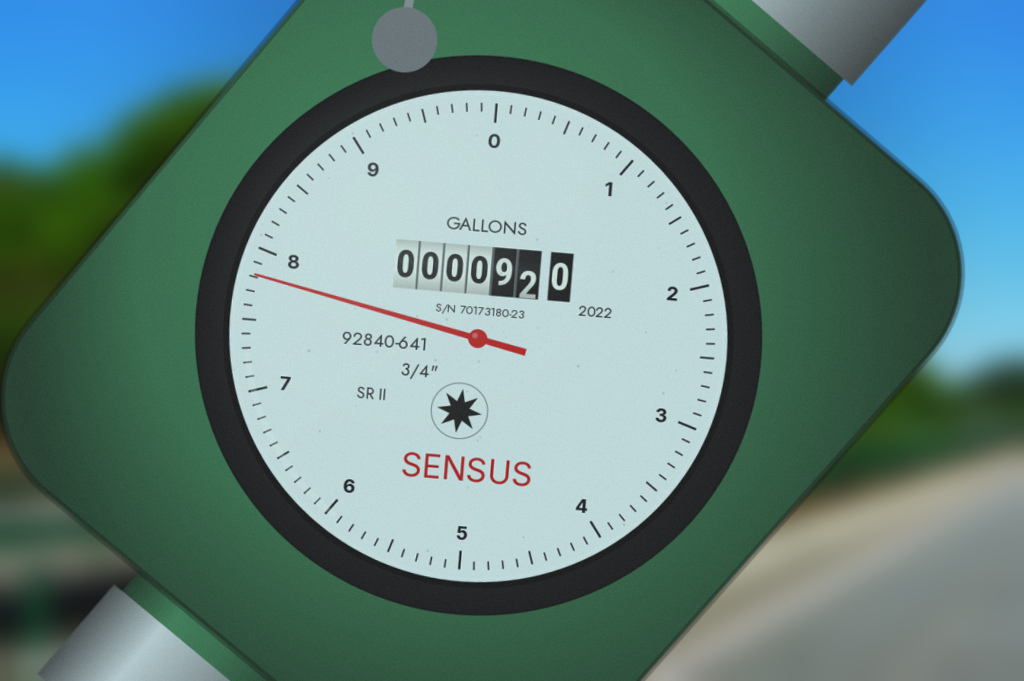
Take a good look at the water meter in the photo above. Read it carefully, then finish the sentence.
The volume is 917.8 gal
